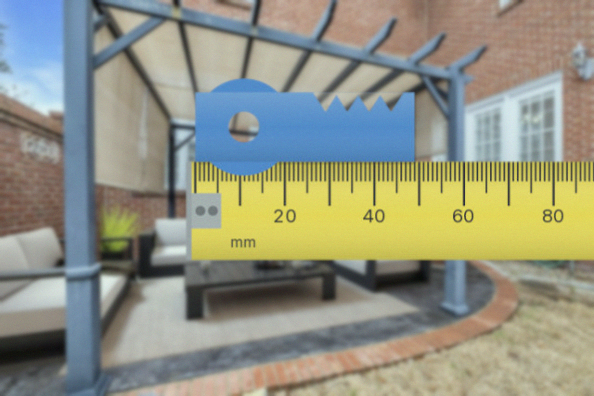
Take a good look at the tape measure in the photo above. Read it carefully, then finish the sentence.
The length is 49 mm
